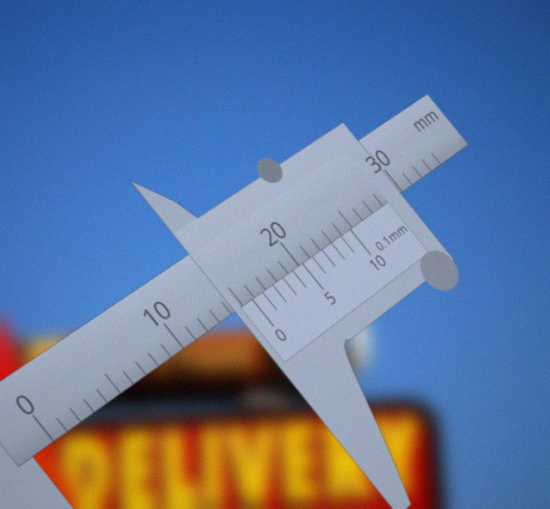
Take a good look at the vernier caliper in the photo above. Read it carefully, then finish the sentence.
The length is 15.8 mm
